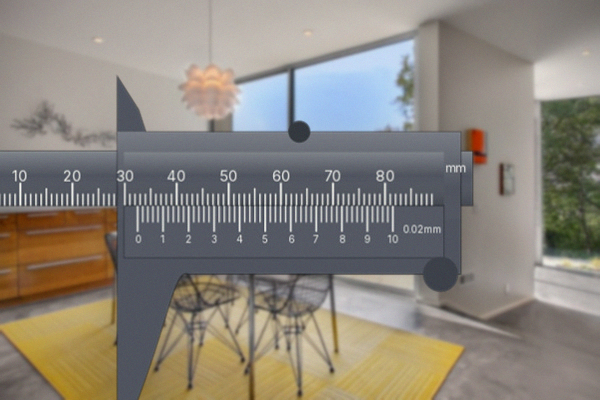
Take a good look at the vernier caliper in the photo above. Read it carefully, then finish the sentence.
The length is 32.5 mm
